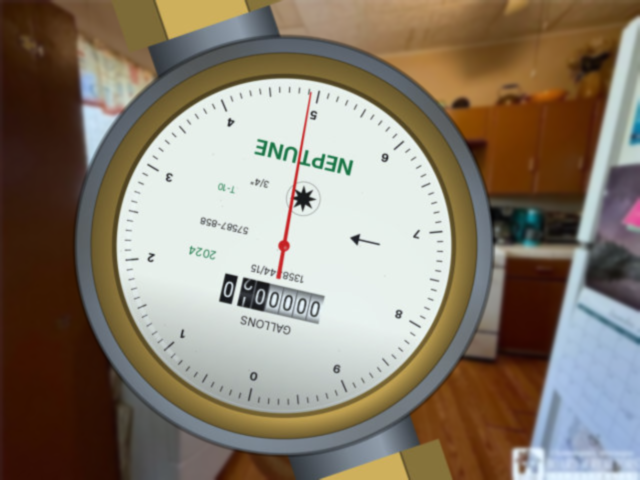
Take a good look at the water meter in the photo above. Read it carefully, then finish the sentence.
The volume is 14.9 gal
